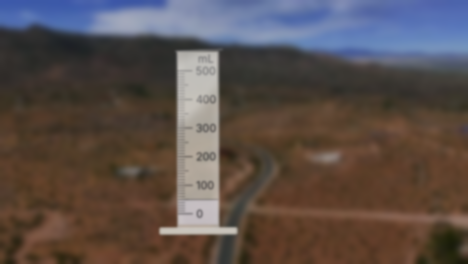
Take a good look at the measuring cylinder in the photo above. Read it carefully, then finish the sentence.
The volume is 50 mL
